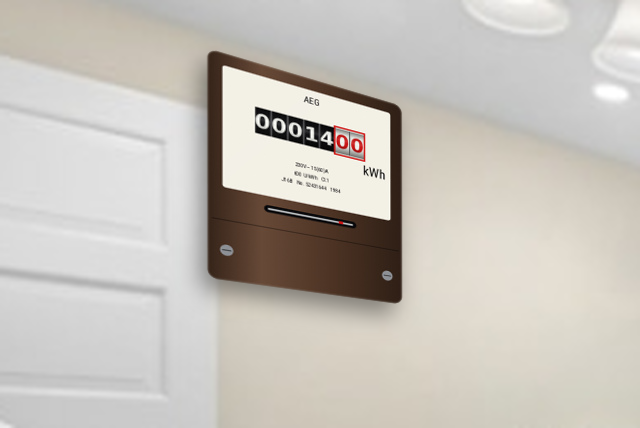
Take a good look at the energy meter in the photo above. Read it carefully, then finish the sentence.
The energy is 14.00 kWh
